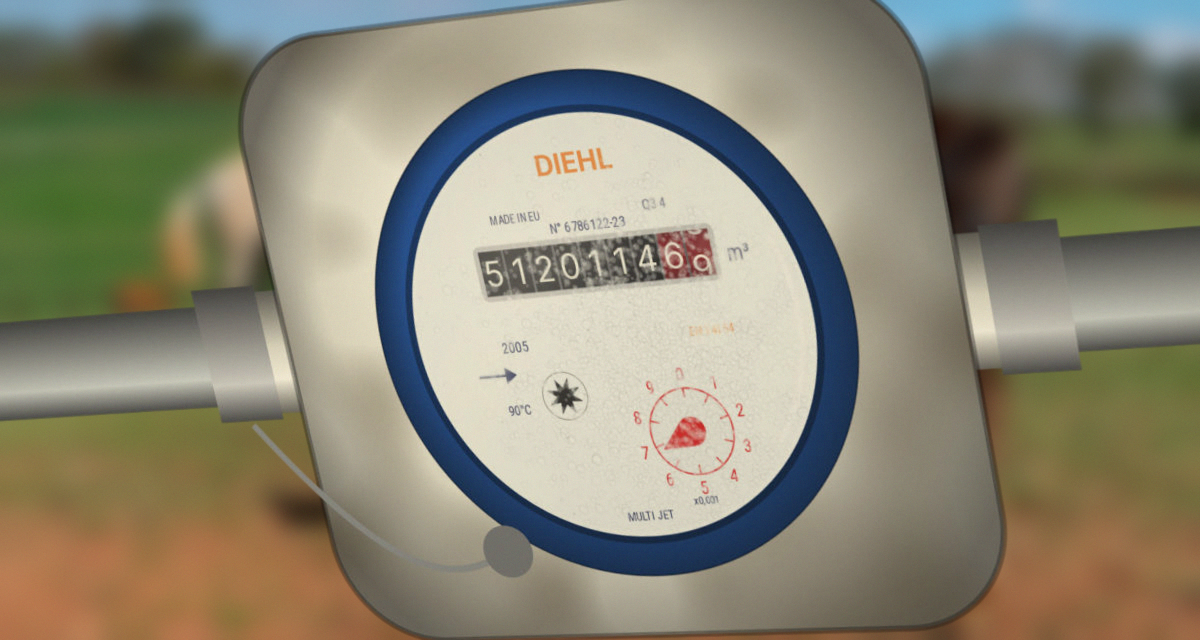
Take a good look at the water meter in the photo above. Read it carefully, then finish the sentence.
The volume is 5120114.686 m³
